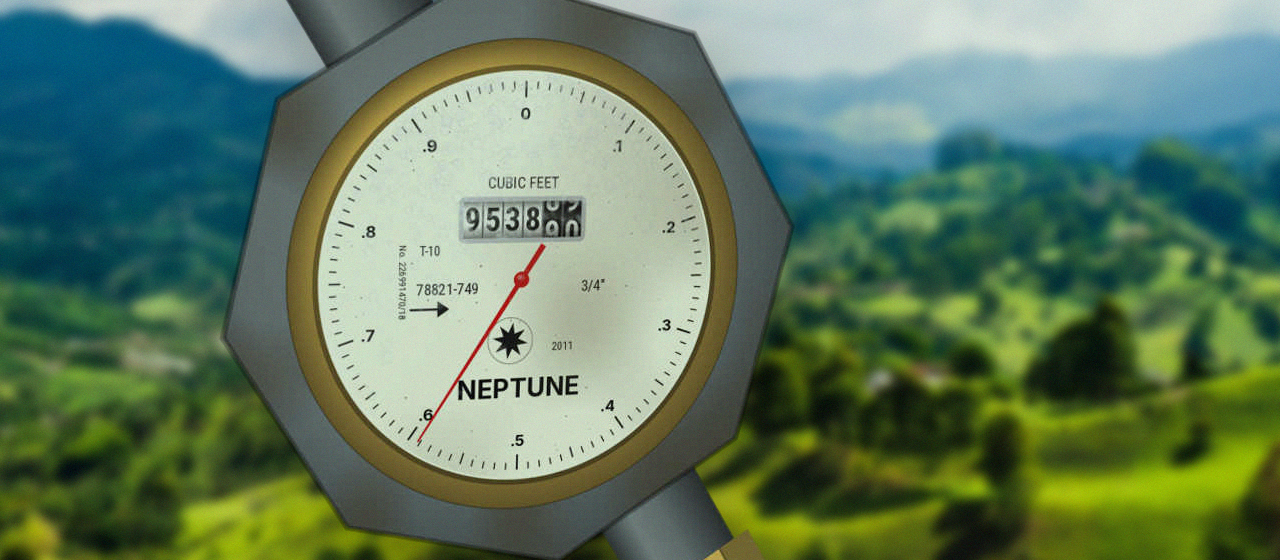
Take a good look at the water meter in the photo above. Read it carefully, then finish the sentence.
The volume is 953889.59 ft³
